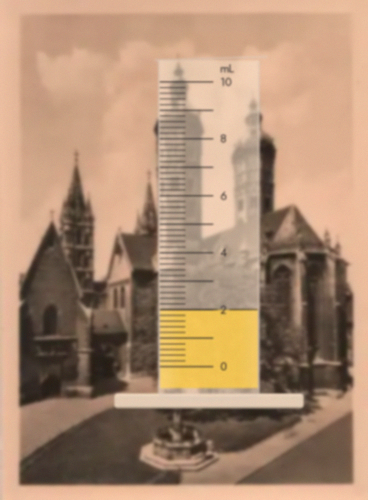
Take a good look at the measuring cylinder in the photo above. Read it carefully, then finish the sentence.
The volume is 2 mL
